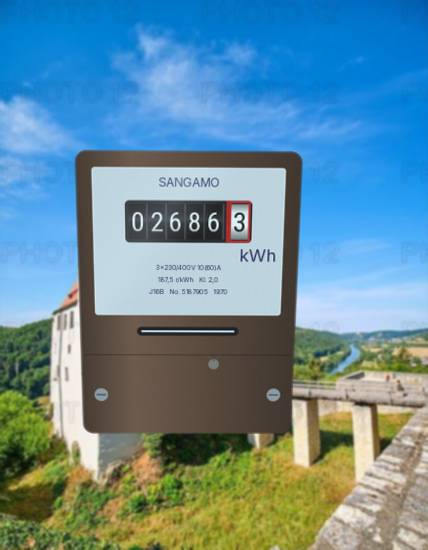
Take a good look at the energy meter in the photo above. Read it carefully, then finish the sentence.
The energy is 2686.3 kWh
